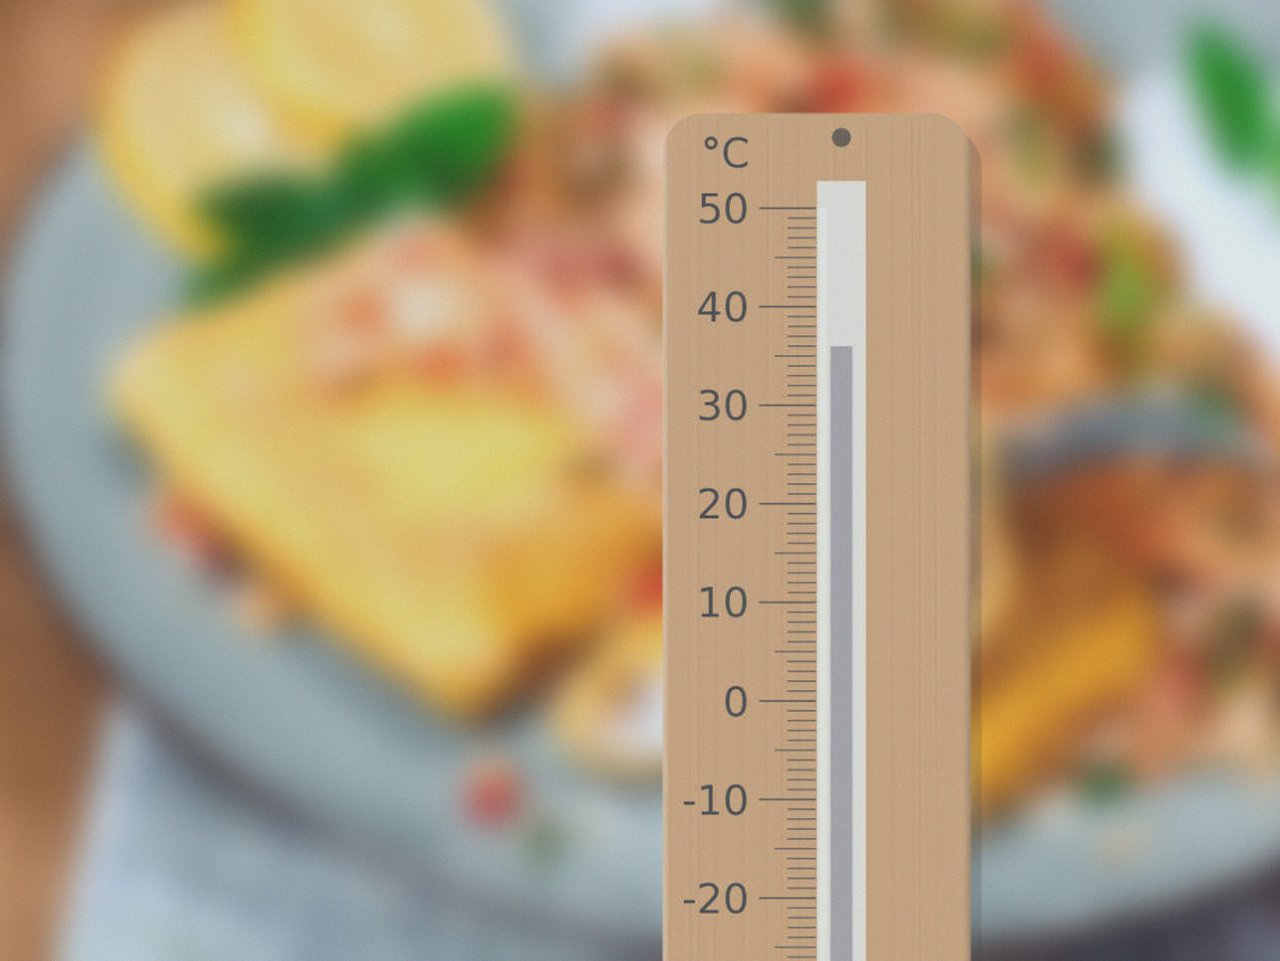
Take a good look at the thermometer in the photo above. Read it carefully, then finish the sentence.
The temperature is 36 °C
